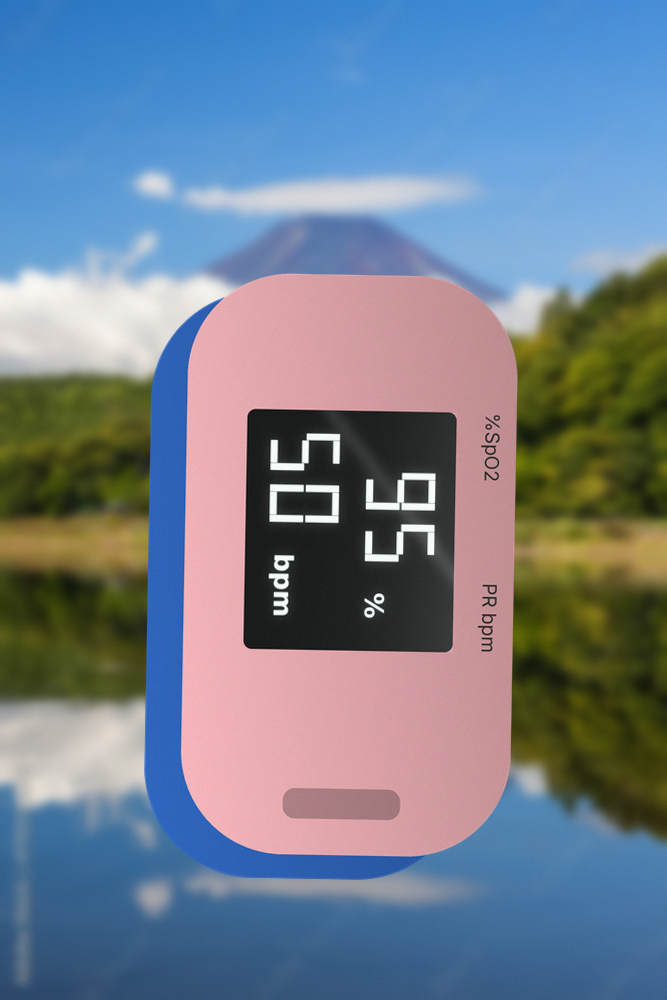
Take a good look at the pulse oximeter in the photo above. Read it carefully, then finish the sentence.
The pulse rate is 50 bpm
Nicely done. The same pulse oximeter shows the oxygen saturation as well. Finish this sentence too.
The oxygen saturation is 95 %
